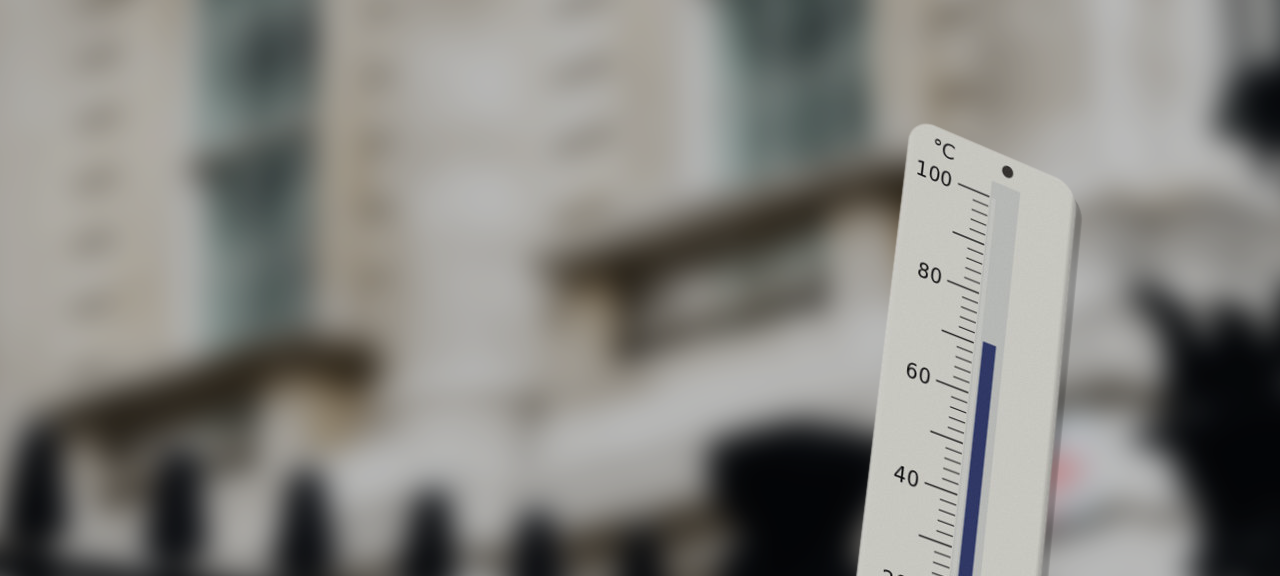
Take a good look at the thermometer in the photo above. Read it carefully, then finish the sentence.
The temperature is 71 °C
